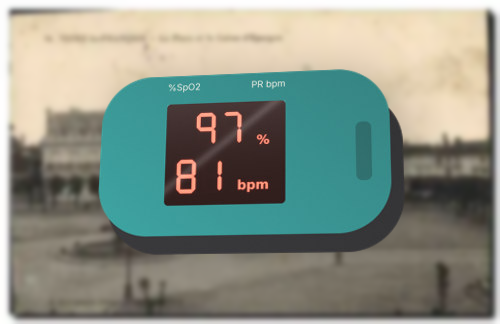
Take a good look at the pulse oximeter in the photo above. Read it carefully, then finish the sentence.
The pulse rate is 81 bpm
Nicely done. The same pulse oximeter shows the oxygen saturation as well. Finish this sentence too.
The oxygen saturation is 97 %
